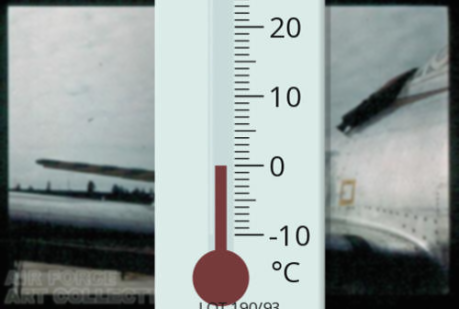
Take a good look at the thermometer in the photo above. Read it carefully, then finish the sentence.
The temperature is 0 °C
